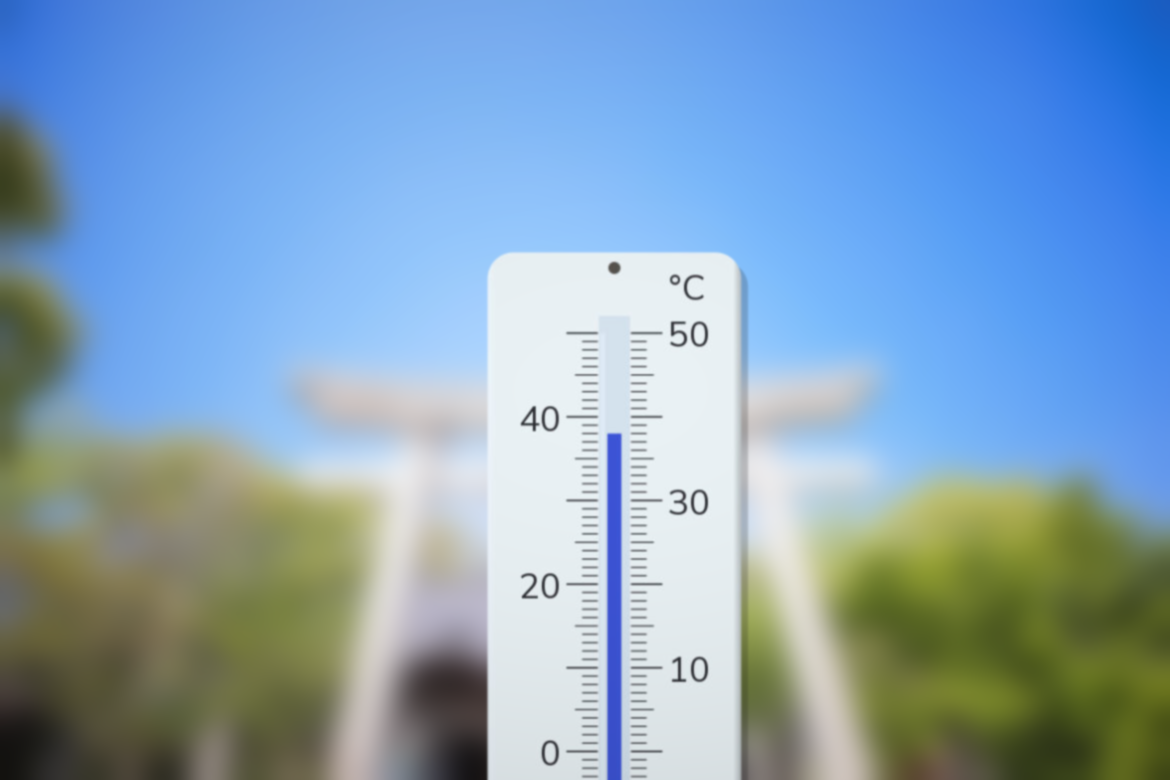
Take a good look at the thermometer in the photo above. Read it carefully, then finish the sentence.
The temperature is 38 °C
